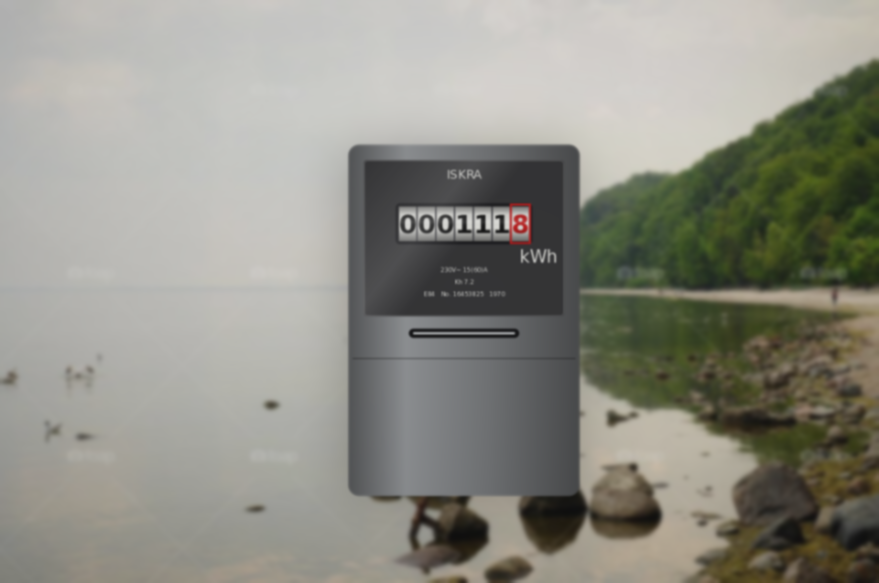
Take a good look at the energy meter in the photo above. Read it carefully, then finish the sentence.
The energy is 111.8 kWh
